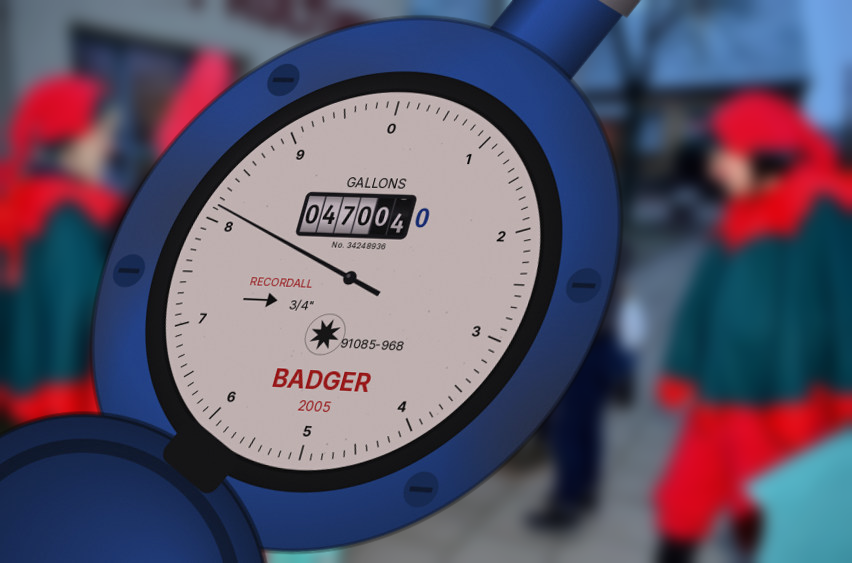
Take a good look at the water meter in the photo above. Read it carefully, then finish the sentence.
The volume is 470038.1 gal
